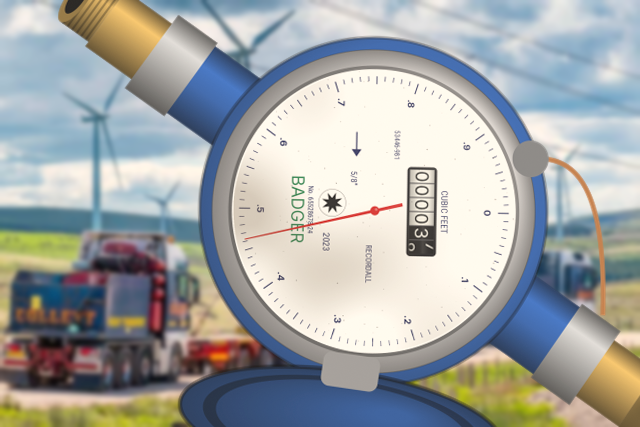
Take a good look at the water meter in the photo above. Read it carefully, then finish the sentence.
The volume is 37.46 ft³
